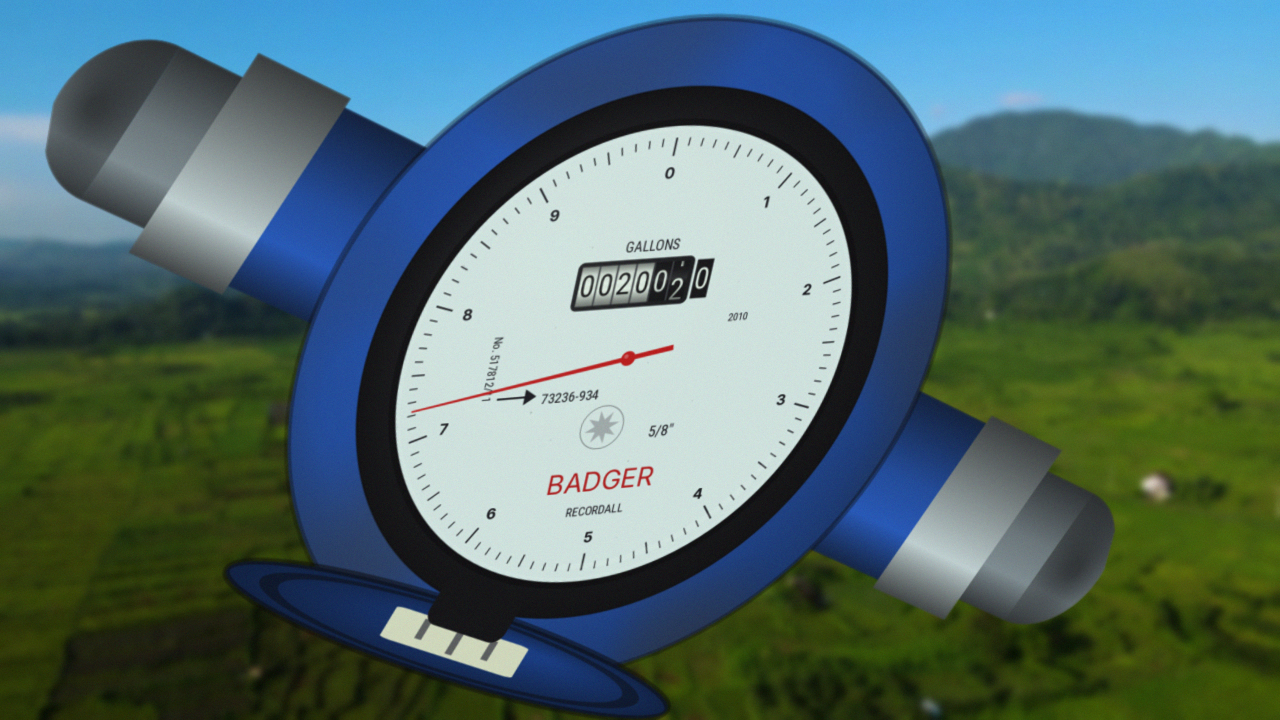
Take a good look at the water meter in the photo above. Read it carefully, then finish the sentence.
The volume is 20017.2 gal
